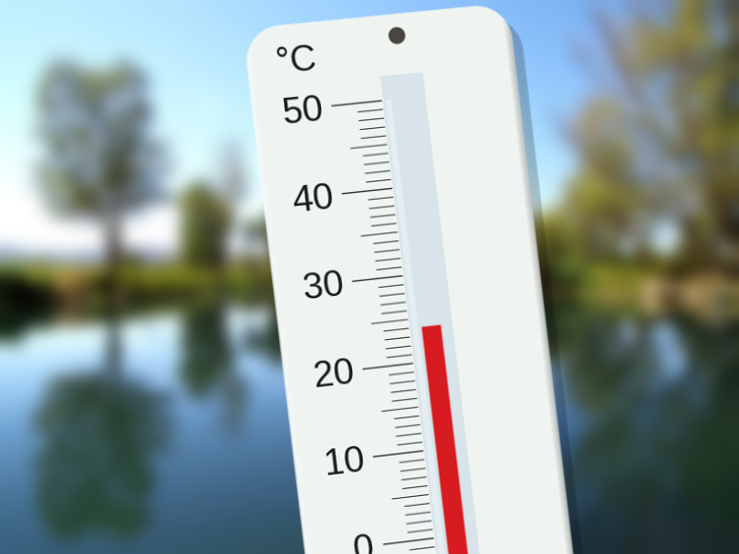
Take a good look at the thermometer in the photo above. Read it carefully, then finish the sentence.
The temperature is 24 °C
